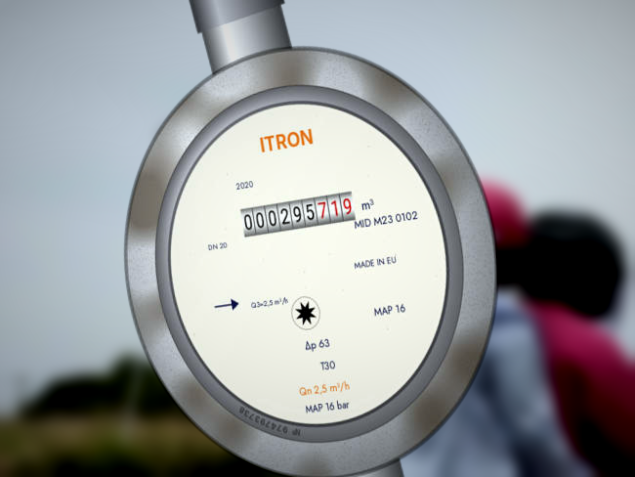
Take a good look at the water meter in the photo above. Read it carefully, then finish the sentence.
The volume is 295.719 m³
